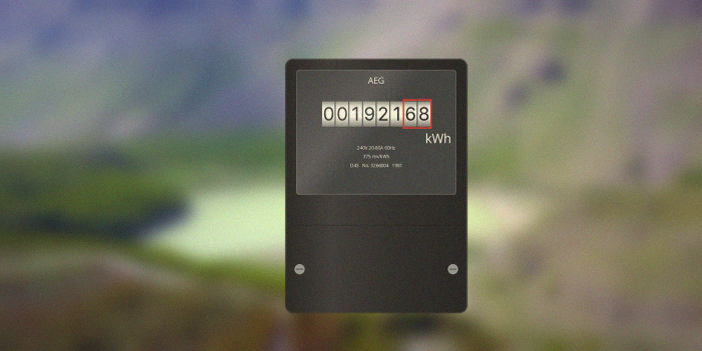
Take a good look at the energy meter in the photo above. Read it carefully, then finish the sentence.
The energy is 1921.68 kWh
